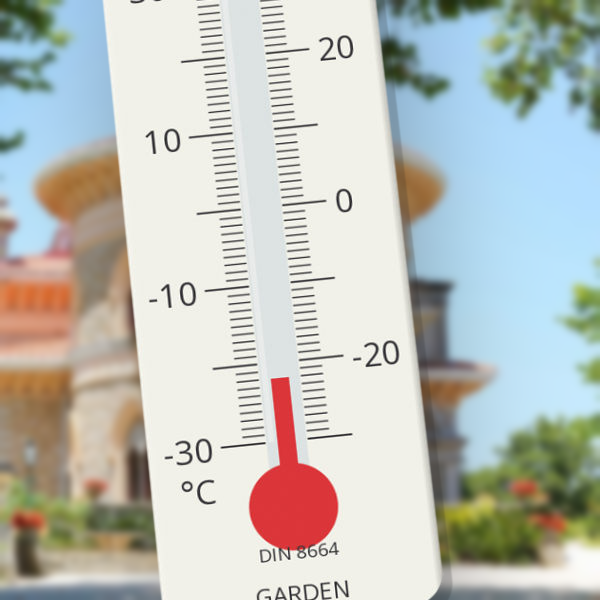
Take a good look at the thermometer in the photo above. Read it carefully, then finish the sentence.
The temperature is -22 °C
